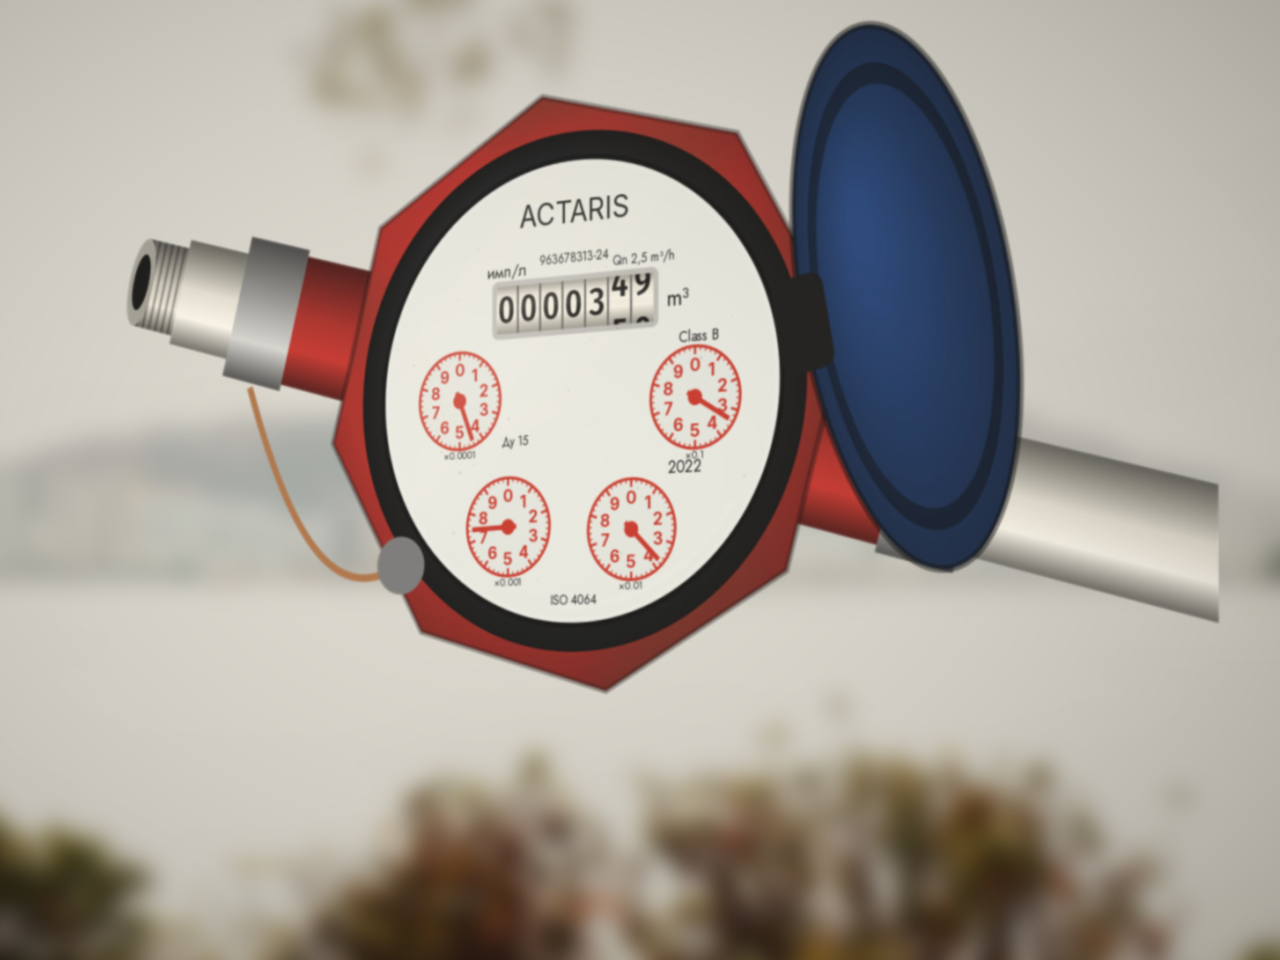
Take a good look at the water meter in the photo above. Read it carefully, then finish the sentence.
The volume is 349.3374 m³
